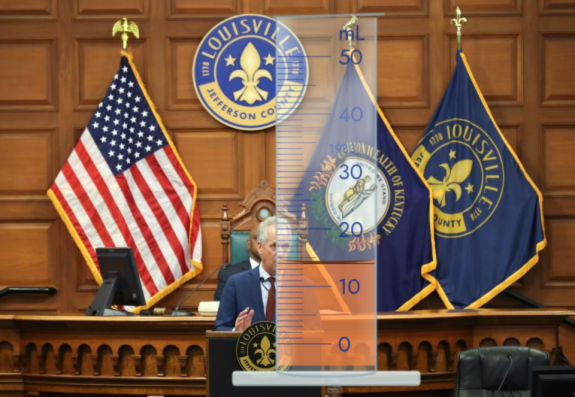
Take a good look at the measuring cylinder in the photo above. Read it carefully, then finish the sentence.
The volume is 14 mL
